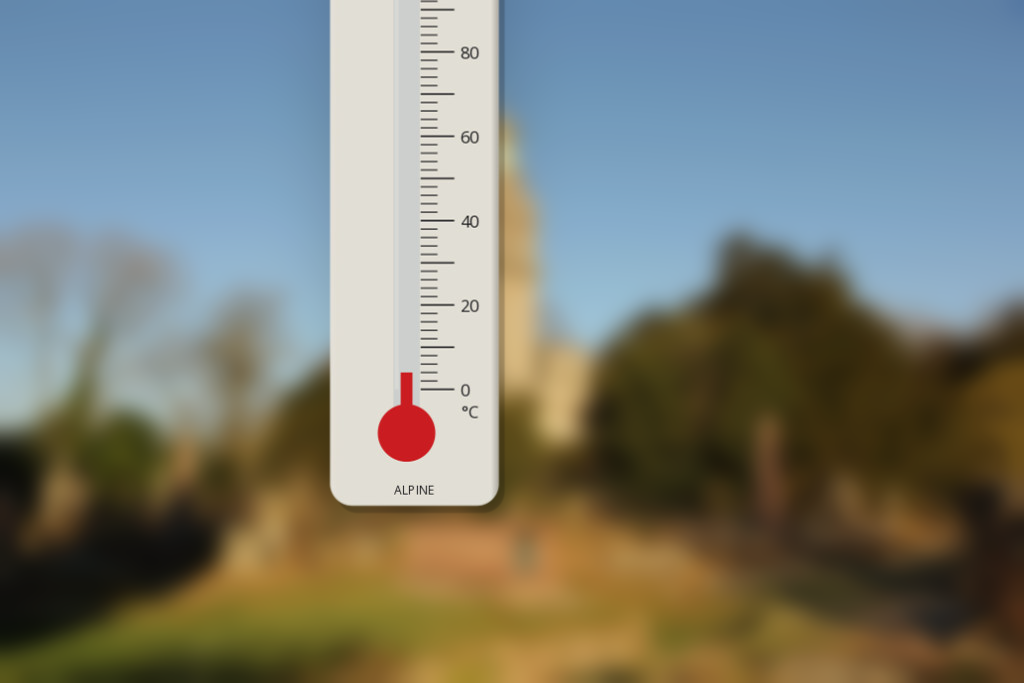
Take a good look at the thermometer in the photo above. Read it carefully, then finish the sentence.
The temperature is 4 °C
